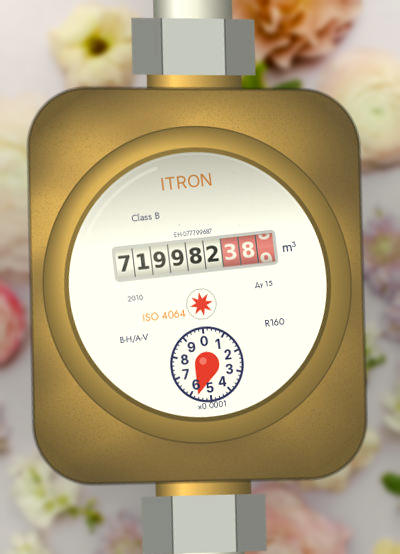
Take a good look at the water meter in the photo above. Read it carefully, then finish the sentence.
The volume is 719982.3885 m³
